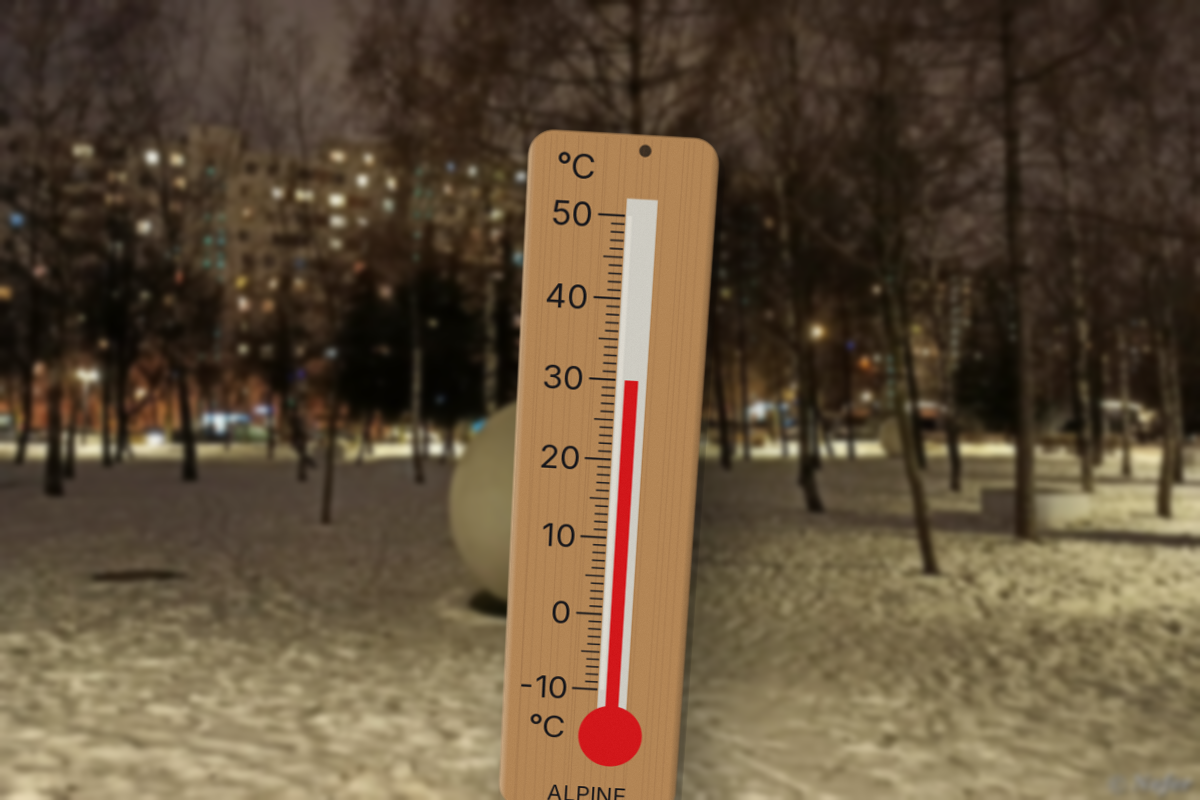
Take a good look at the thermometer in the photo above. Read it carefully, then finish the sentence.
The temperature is 30 °C
